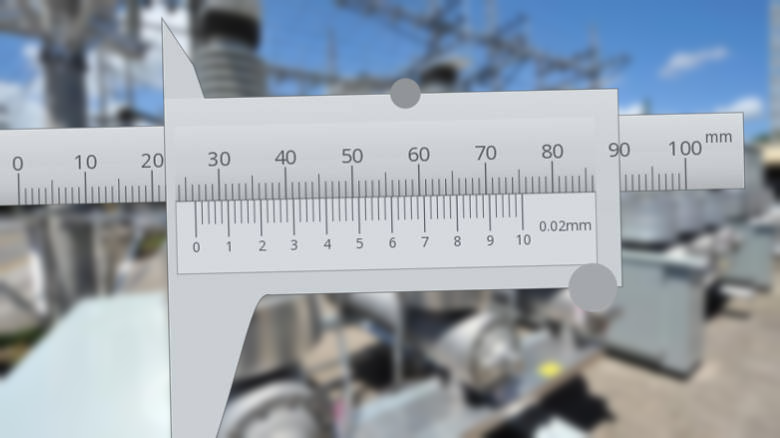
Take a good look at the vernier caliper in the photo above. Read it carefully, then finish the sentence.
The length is 26.4 mm
